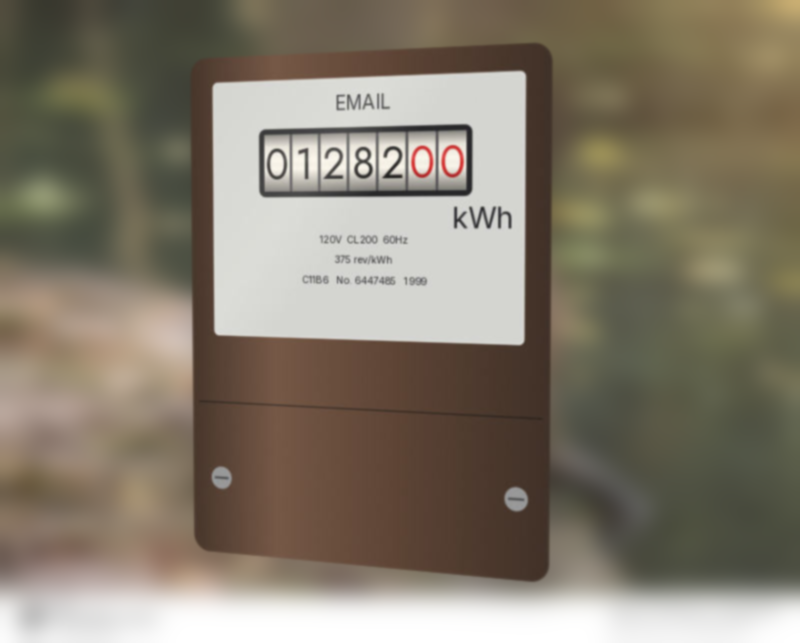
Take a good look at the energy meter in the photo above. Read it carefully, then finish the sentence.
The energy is 1282.00 kWh
